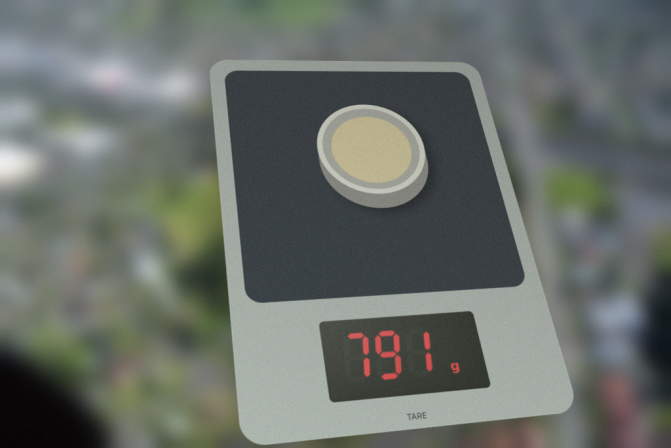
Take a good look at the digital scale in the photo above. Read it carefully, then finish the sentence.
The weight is 791 g
